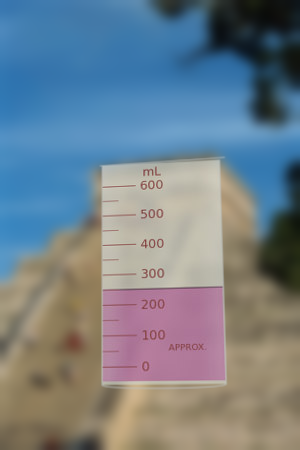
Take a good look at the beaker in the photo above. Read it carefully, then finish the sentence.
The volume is 250 mL
